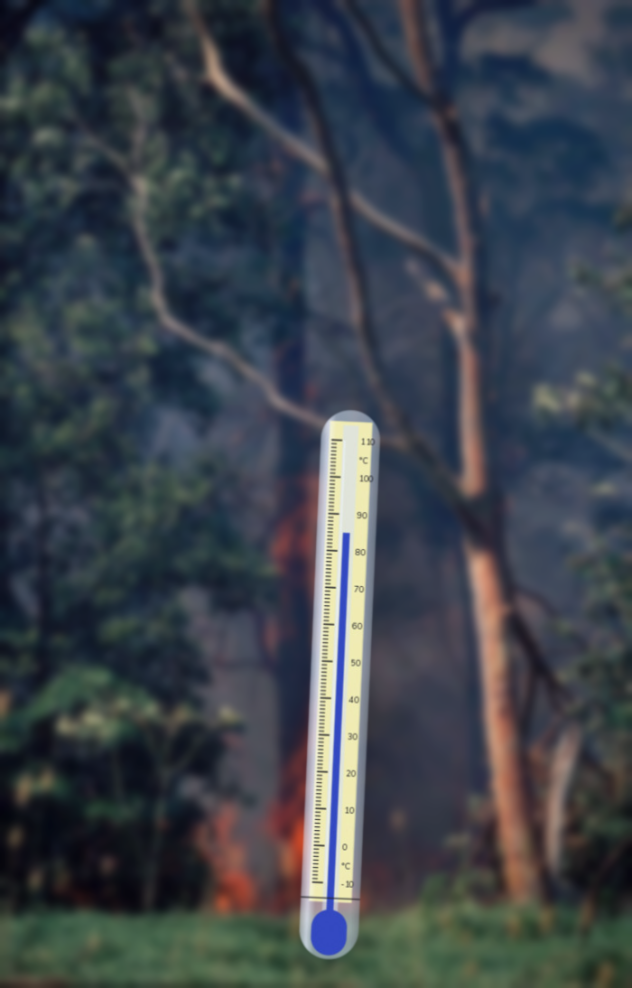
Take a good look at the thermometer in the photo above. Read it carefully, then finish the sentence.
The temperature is 85 °C
